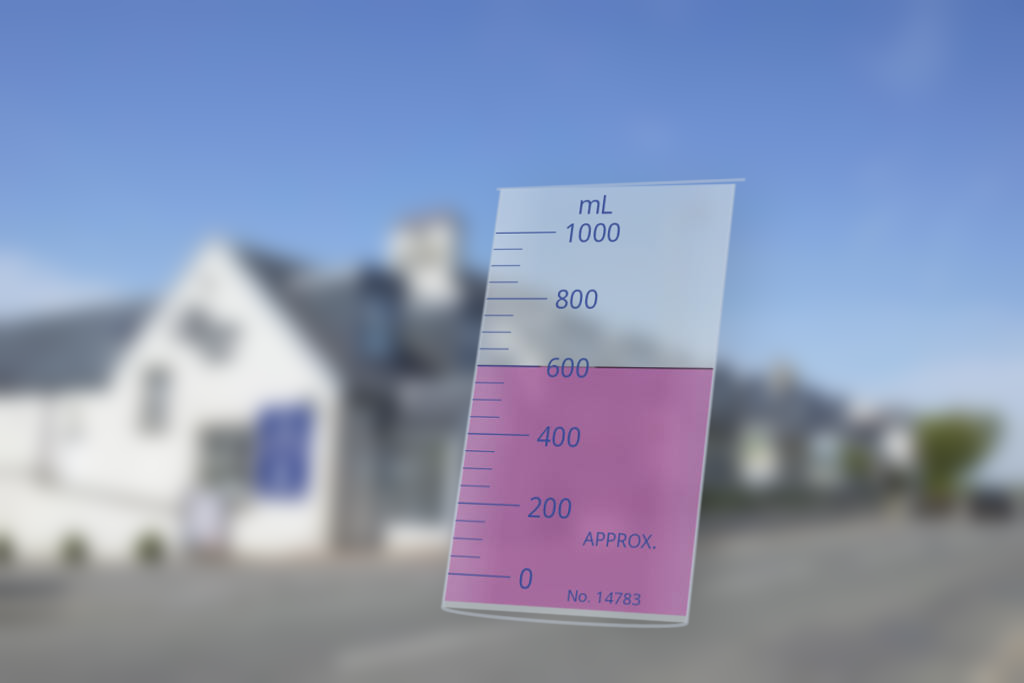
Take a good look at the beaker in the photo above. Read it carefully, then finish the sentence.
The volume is 600 mL
